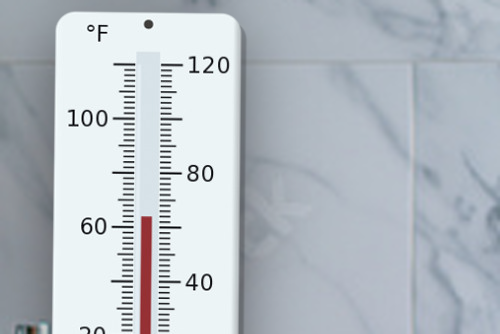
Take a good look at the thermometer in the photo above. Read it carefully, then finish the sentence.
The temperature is 64 °F
